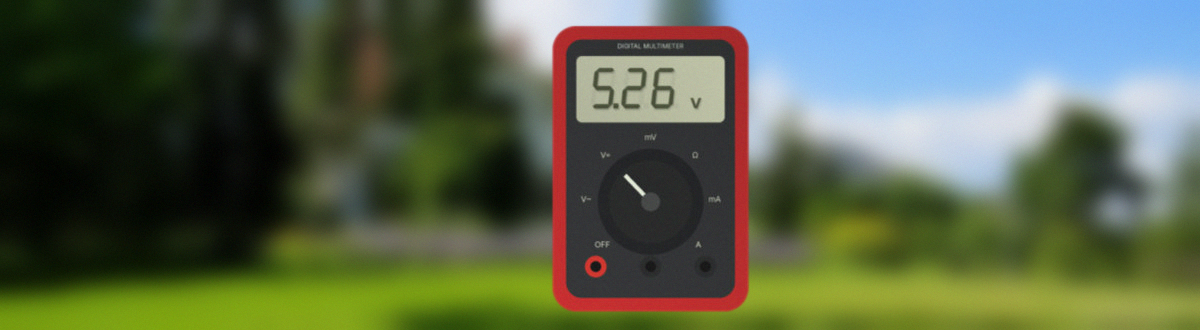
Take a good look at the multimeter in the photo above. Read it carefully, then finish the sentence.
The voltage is 5.26 V
